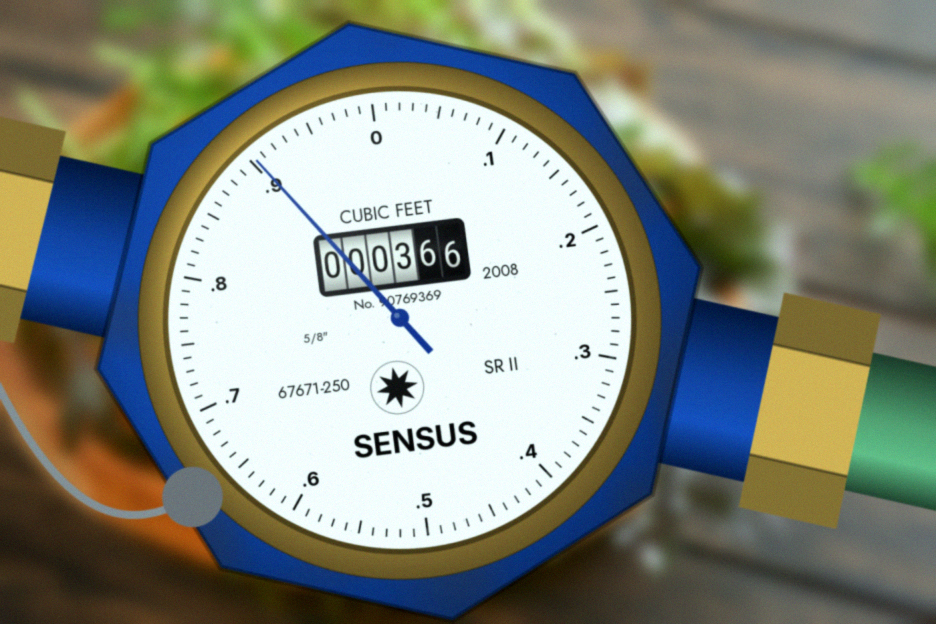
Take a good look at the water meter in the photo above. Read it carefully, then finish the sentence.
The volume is 365.90 ft³
